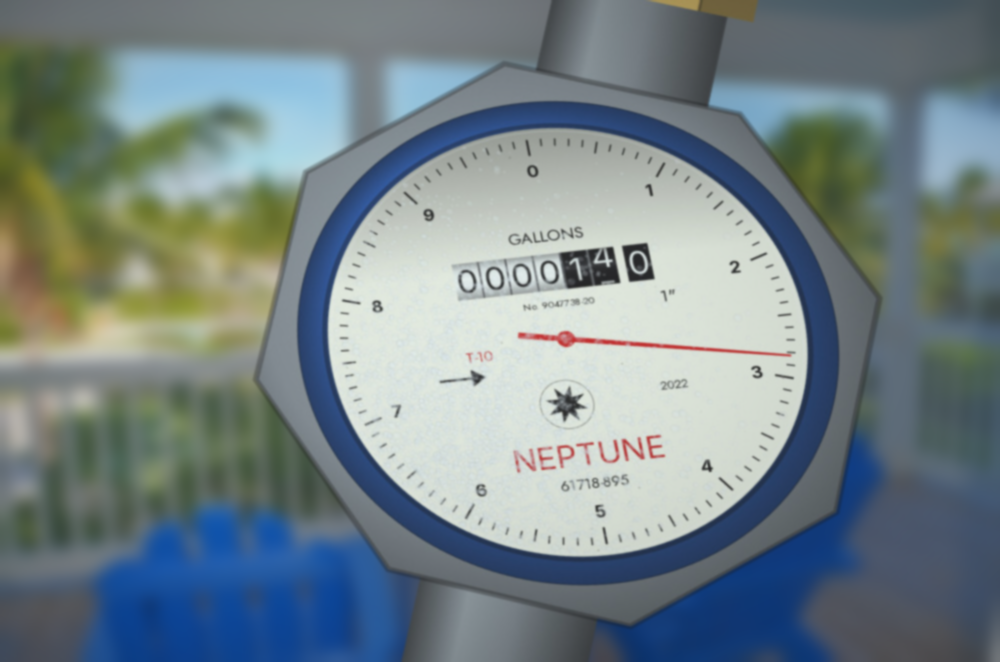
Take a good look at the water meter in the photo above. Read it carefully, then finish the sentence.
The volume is 142.8 gal
